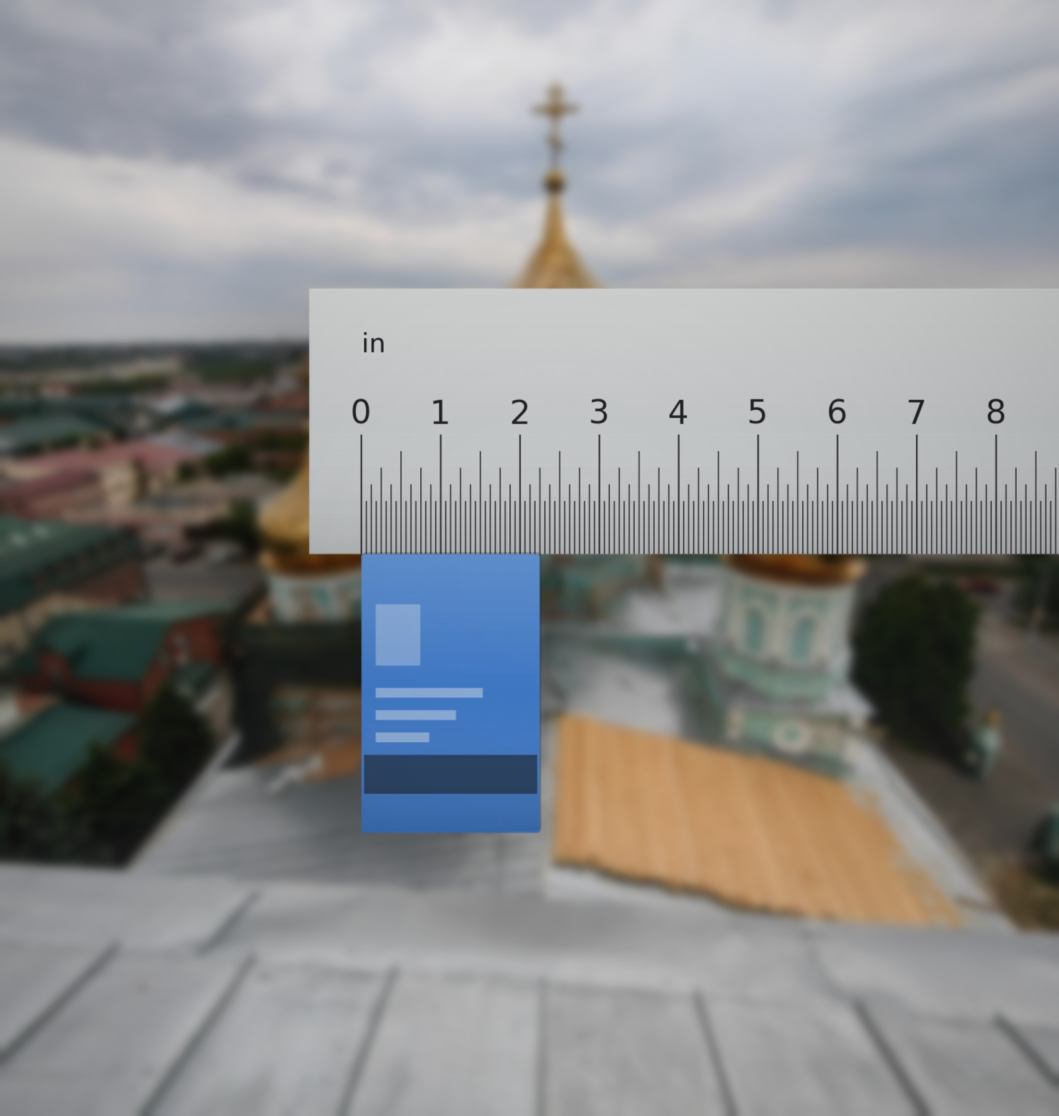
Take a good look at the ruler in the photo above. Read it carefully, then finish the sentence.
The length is 2.25 in
